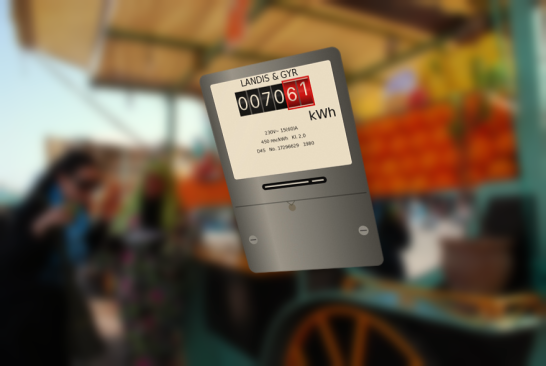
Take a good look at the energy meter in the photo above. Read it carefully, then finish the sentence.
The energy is 70.61 kWh
